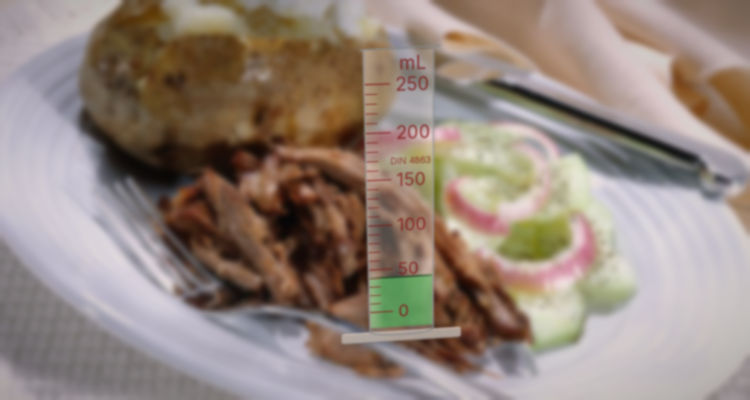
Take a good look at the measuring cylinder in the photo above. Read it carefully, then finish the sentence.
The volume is 40 mL
